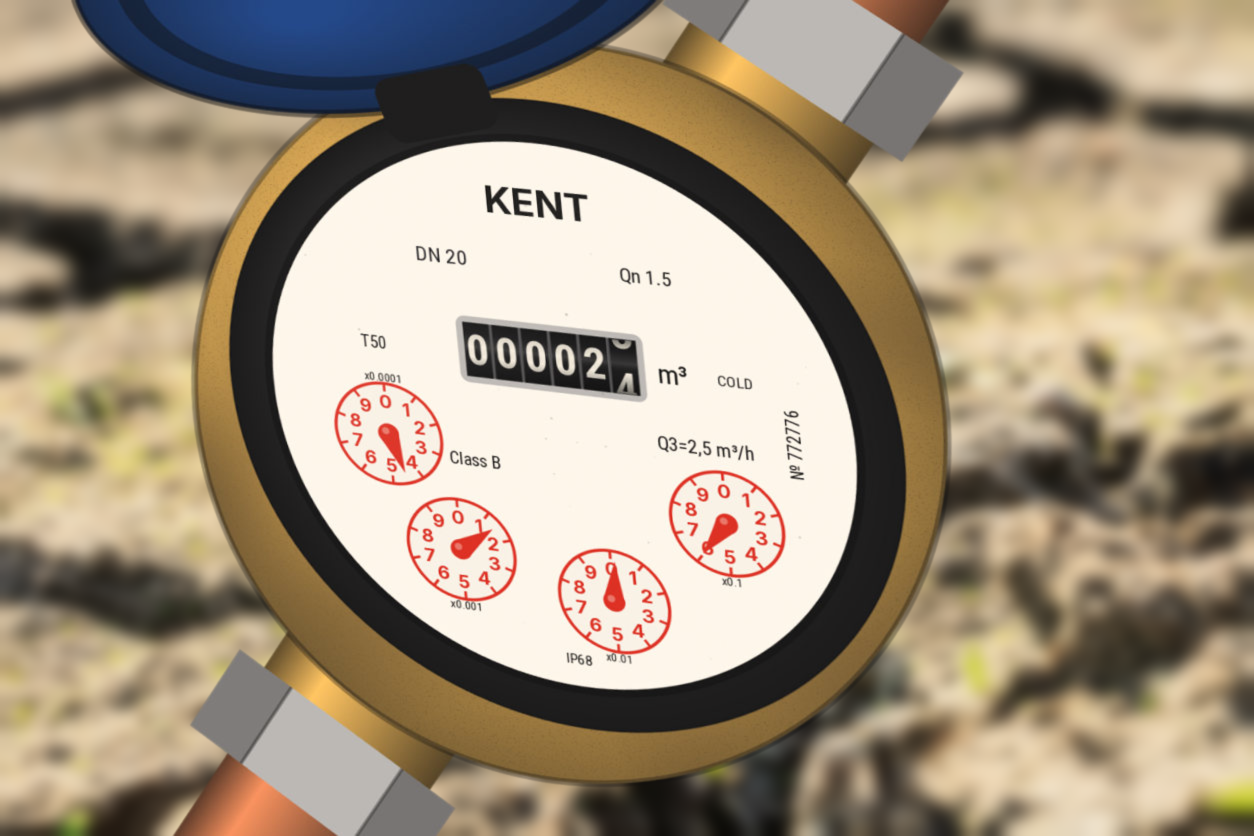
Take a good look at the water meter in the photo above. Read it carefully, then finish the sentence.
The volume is 23.6014 m³
